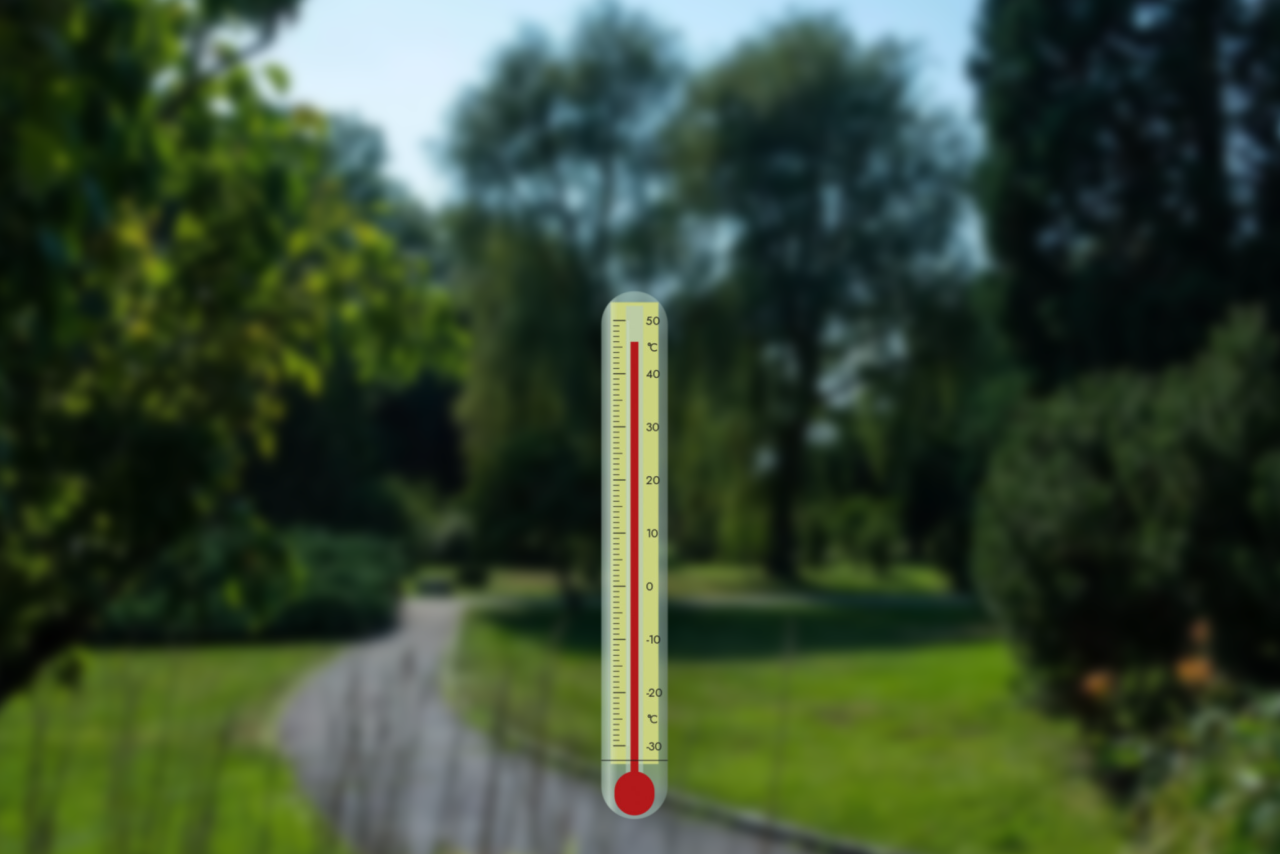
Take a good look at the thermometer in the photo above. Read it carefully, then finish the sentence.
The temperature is 46 °C
